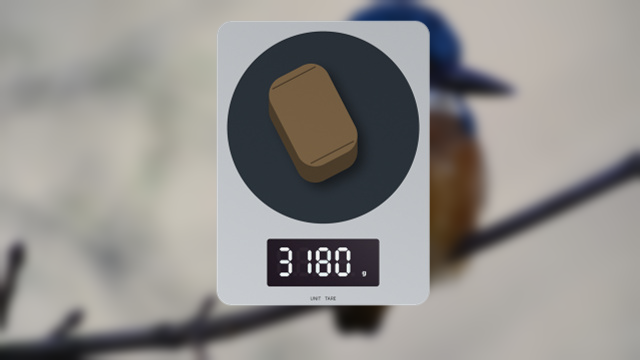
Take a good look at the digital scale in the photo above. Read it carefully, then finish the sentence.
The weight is 3180 g
